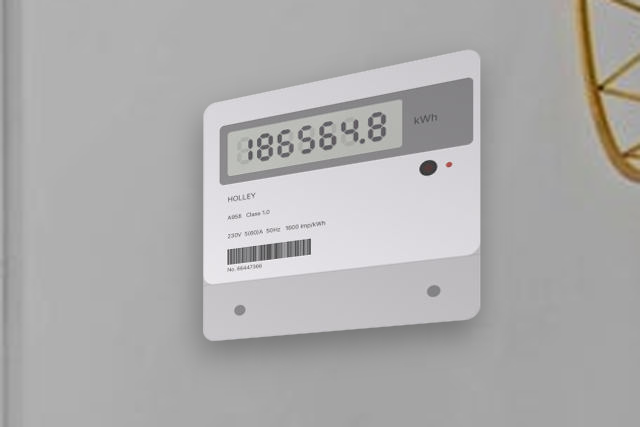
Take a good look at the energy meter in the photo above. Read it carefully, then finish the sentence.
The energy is 186564.8 kWh
